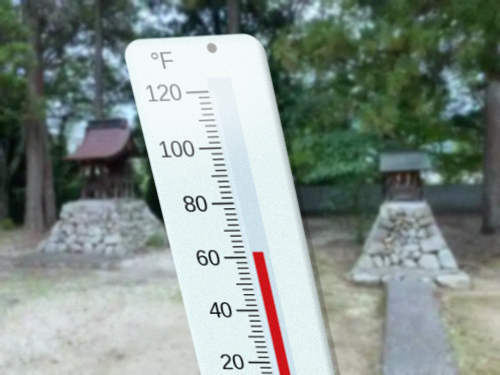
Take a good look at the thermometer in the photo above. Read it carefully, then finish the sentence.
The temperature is 62 °F
